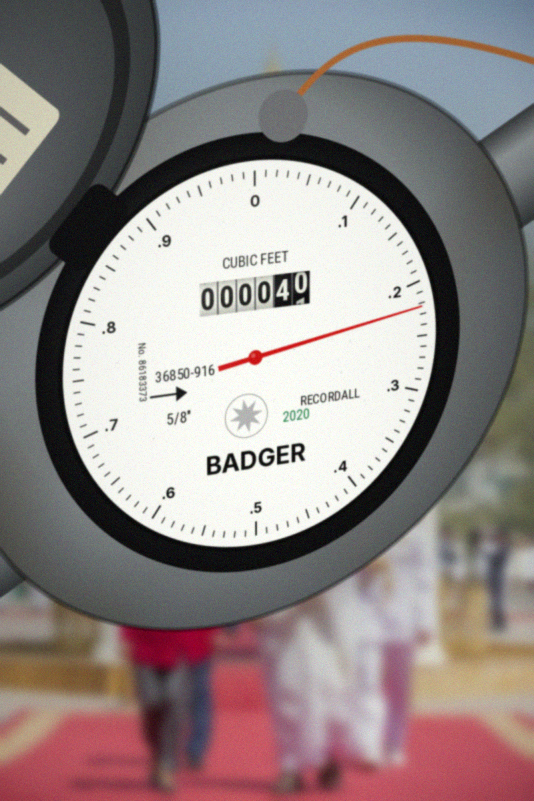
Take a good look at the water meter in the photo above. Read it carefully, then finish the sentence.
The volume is 40.22 ft³
